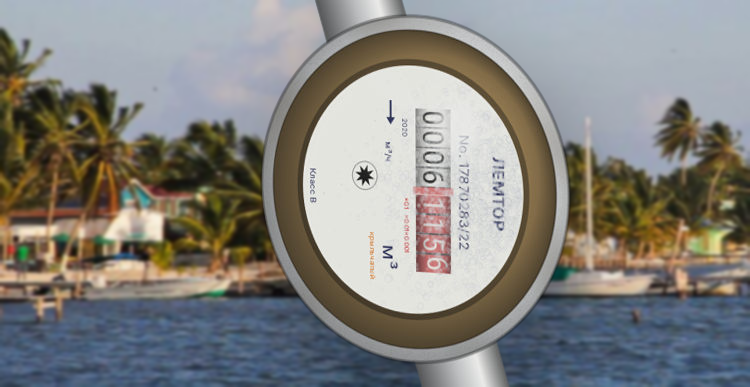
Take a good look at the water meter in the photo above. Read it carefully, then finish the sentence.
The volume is 6.1156 m³
